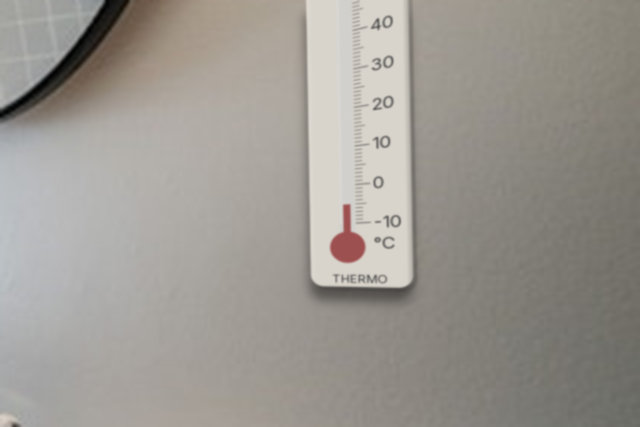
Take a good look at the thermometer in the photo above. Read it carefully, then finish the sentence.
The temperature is -5 °C
